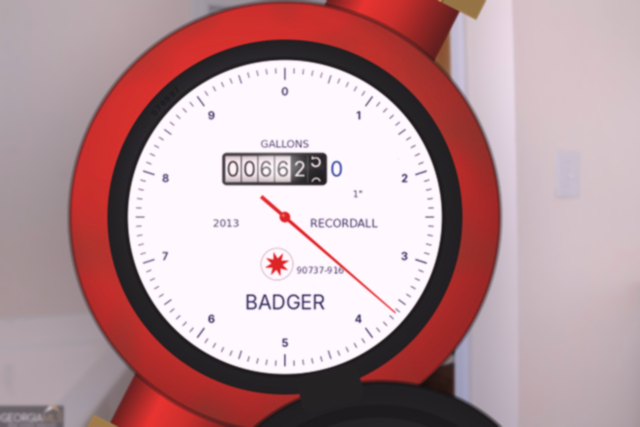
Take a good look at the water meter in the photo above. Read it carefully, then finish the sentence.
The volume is 66253.6 gal
